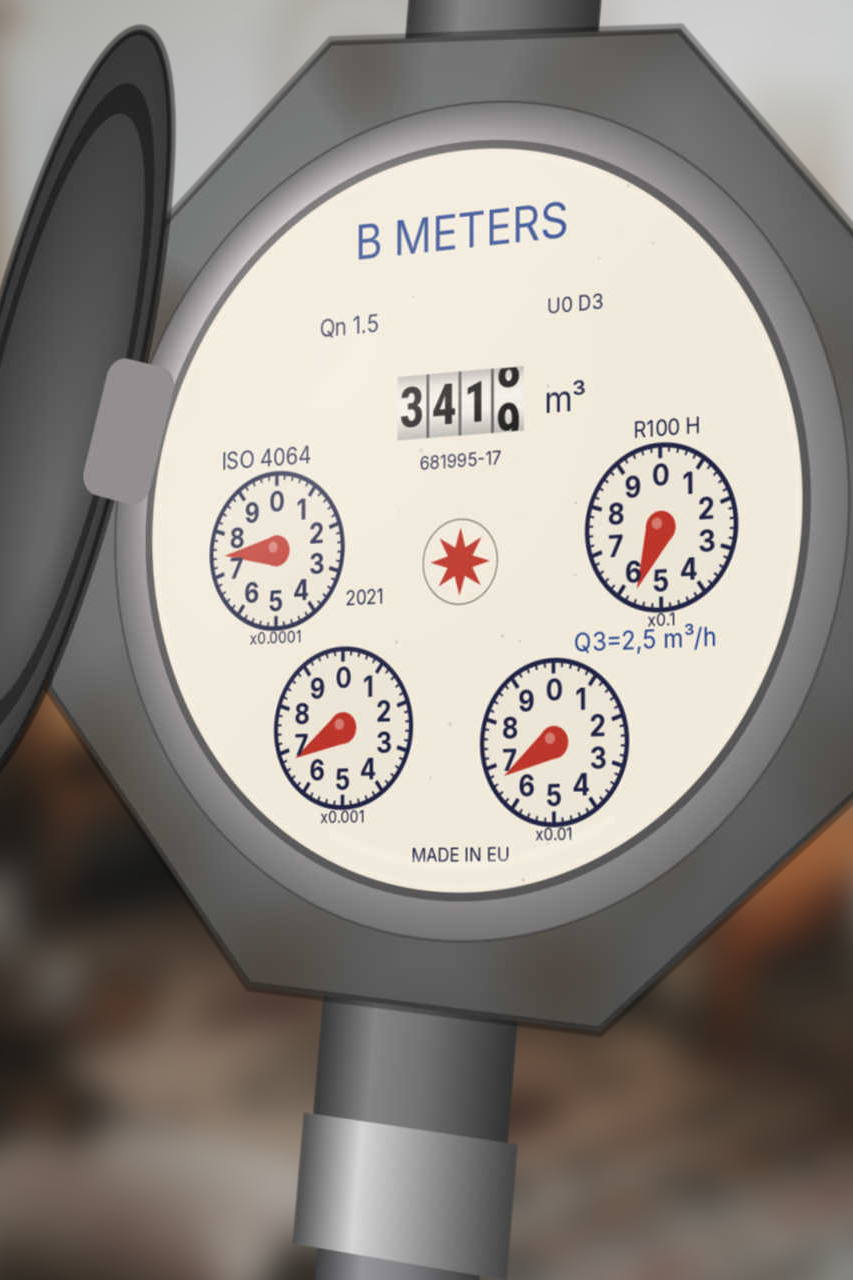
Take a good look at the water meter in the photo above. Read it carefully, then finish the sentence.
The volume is 3418.5667 m³
